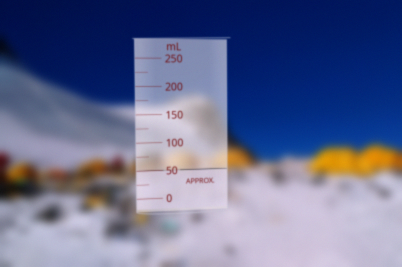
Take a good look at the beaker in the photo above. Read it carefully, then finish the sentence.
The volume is 50 mL
